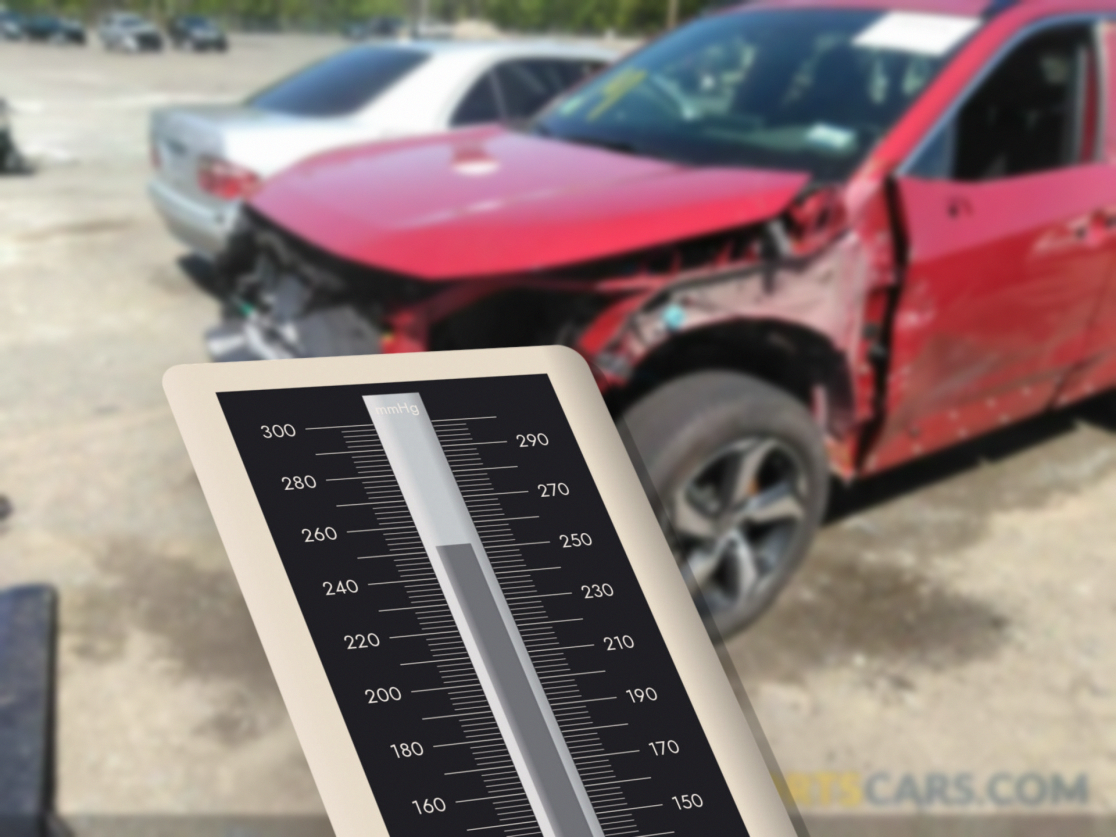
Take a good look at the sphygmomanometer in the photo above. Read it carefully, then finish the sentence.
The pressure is 252 mmHg
